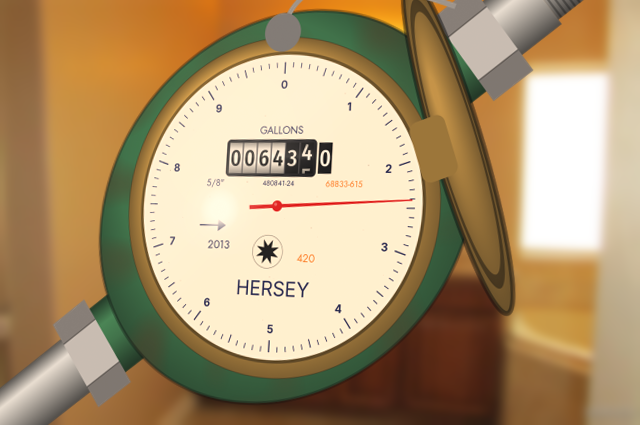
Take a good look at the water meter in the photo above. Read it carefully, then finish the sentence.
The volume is 64342.4 gal
